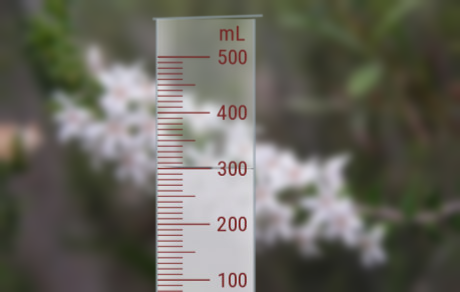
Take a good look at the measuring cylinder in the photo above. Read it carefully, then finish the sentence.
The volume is 300 mL
